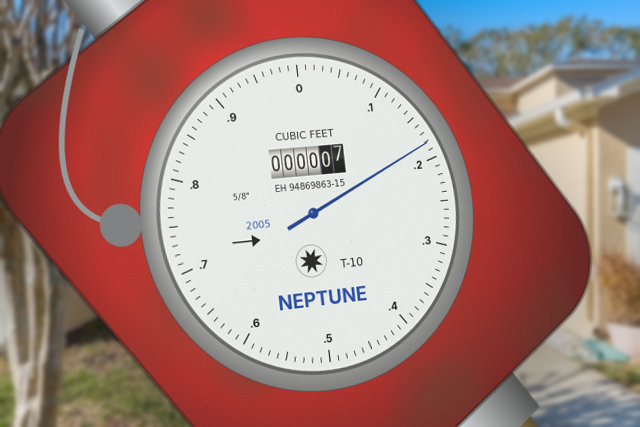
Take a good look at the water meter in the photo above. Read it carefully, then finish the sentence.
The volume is 7.18 ft³
